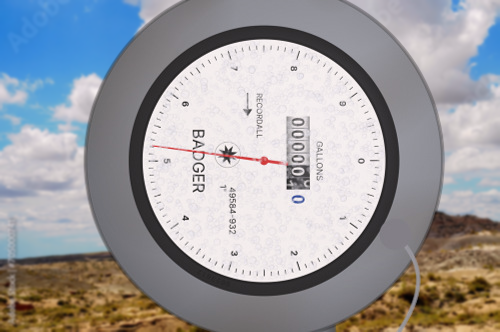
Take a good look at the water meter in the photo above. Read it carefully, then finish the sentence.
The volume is 5.2 gal
